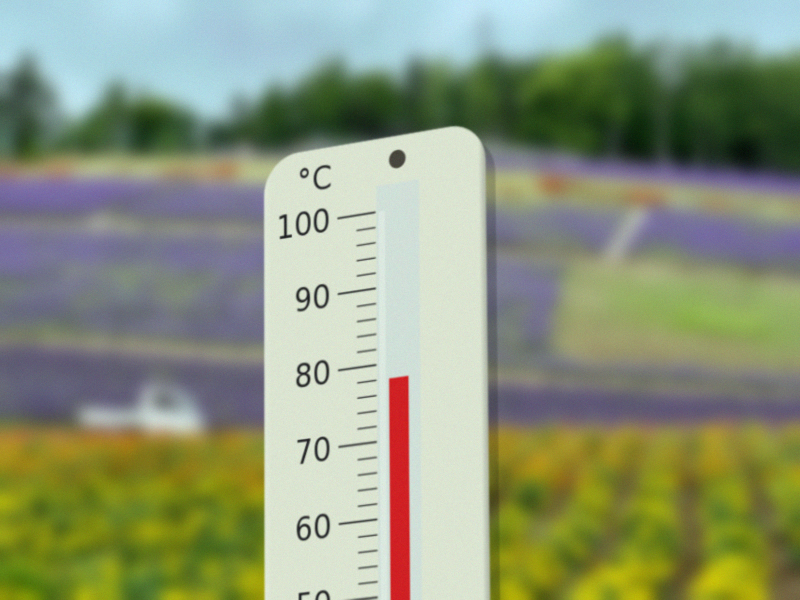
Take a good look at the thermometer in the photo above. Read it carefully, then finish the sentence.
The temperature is 78 °C
